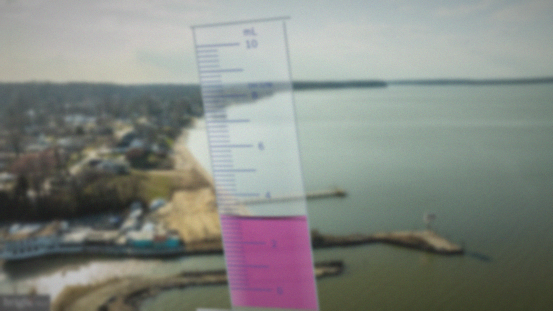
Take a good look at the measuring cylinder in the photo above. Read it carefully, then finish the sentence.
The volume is 3 mL
